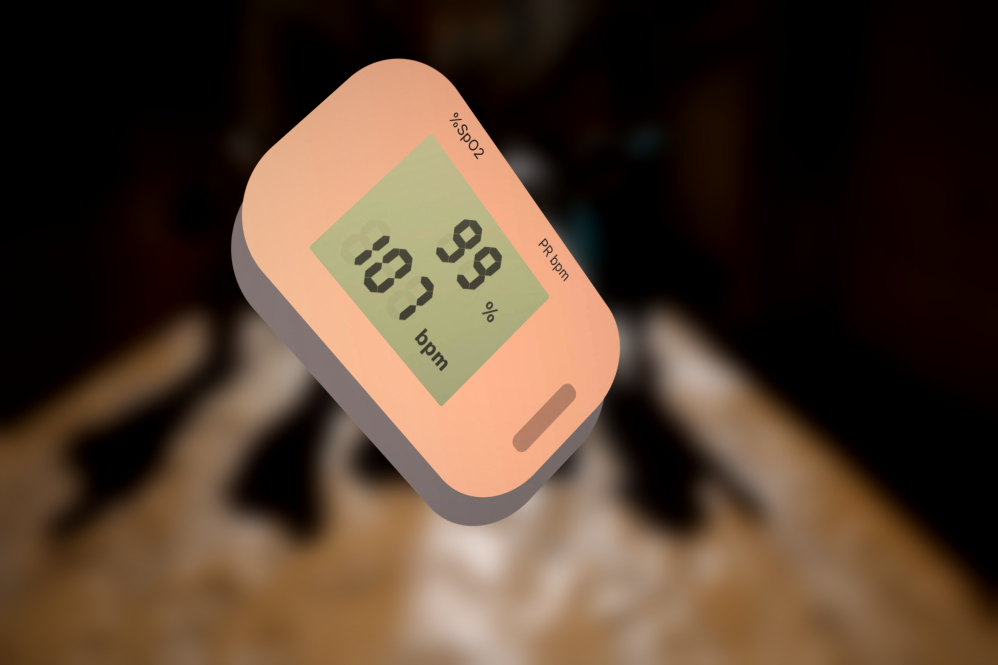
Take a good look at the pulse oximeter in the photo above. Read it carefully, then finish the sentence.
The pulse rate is 107 bpm
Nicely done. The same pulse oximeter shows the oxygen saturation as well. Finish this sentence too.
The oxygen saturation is 99 %
